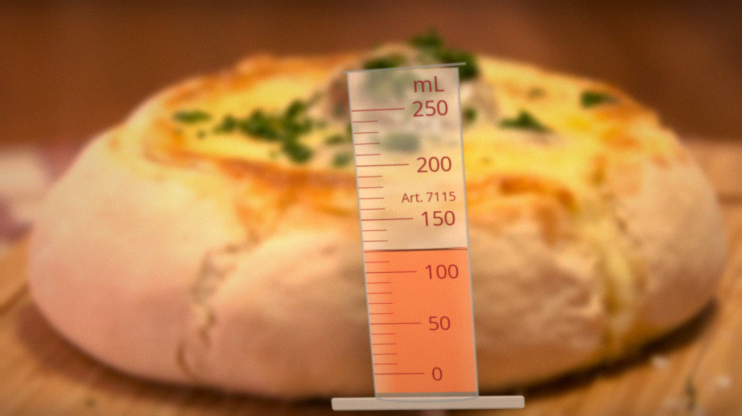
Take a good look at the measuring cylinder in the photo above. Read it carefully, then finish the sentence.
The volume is 120 mL
